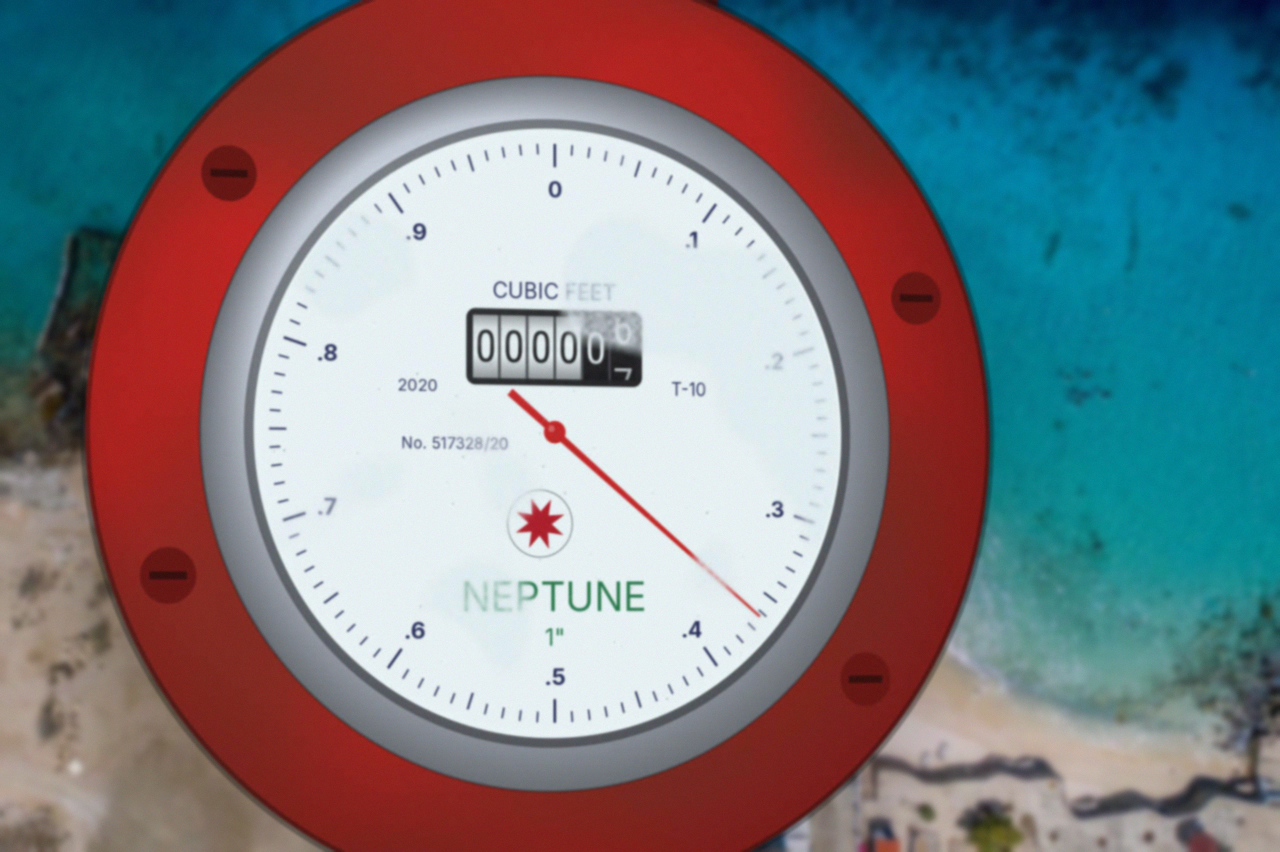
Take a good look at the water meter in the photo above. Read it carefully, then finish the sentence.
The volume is 6.36 ft³
